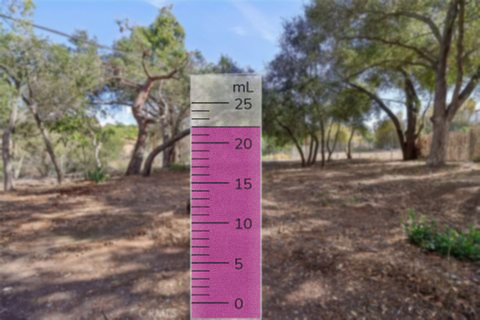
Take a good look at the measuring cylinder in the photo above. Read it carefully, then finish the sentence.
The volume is 22 mL
